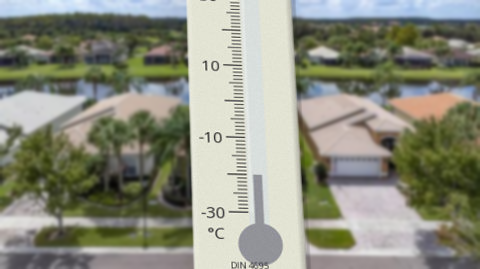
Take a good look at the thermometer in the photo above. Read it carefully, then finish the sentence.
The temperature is -20 °C
